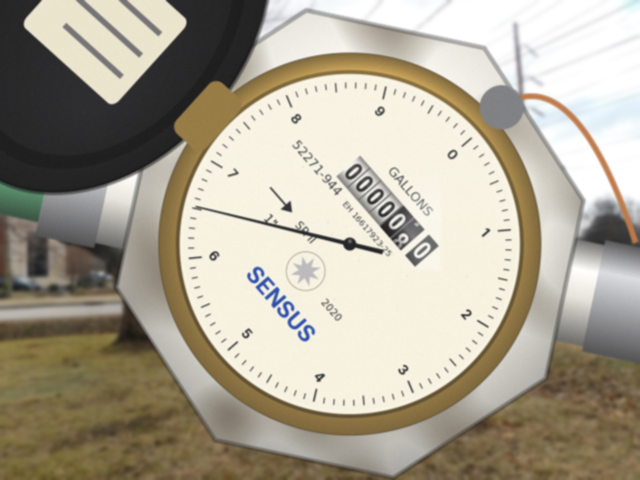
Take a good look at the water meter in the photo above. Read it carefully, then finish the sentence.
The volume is 76.5 gal
